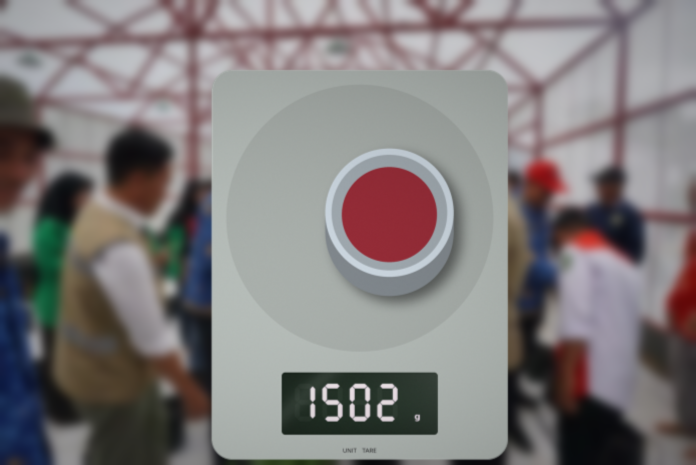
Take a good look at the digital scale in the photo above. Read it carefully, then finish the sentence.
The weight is 1502 g
